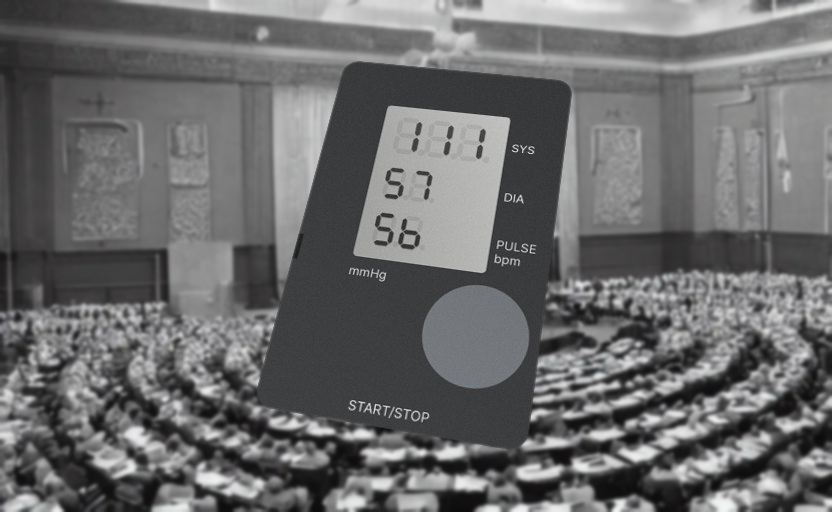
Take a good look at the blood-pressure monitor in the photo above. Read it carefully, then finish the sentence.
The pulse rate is 56 bpm
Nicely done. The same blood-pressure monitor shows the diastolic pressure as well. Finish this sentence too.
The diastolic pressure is 57 mmHg
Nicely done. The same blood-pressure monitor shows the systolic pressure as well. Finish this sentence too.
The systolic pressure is 111 mmHg
